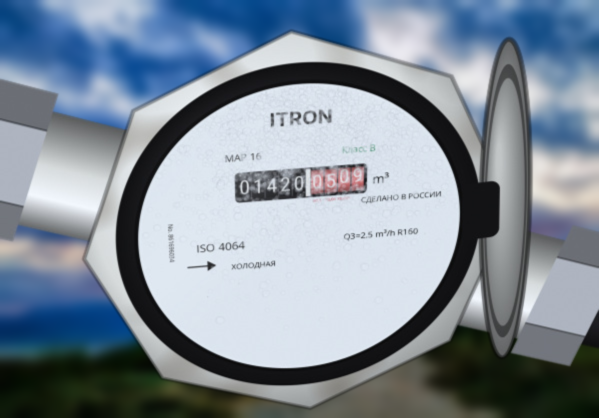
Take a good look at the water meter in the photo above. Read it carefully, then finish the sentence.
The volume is 1420.0509 m³
